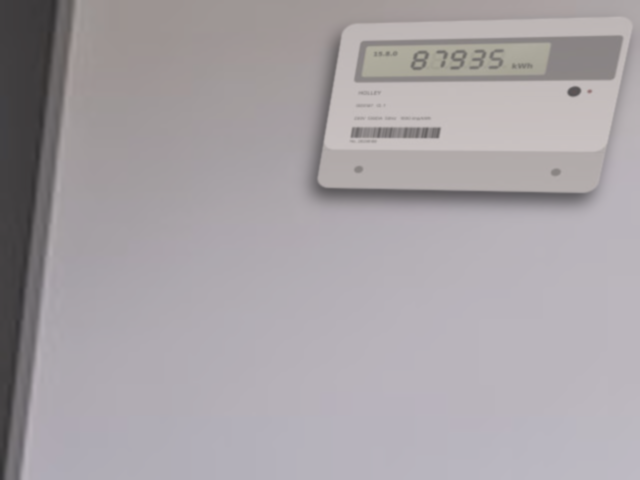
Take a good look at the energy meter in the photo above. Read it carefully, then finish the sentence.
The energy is 87935 kWh
